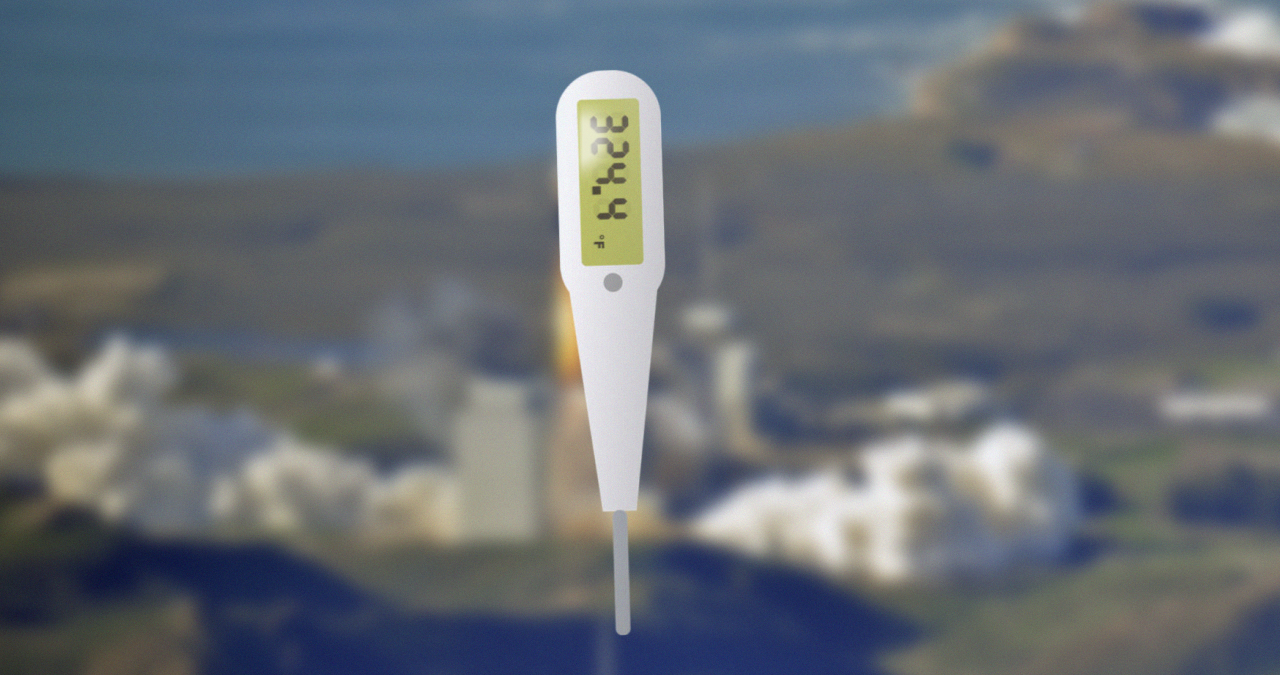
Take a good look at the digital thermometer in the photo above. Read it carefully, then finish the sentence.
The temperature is 324.4 °F
